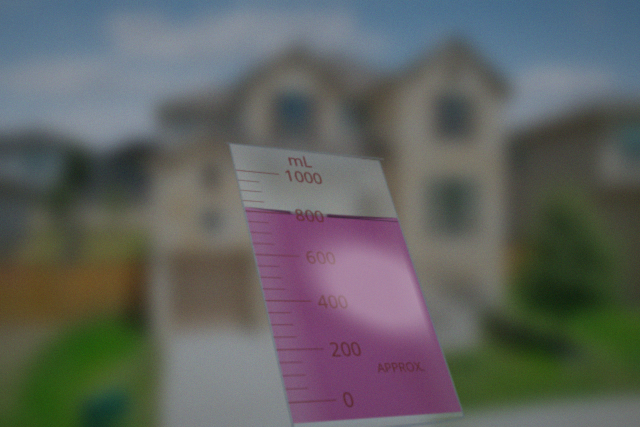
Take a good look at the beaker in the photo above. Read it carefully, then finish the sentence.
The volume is 800 mL
